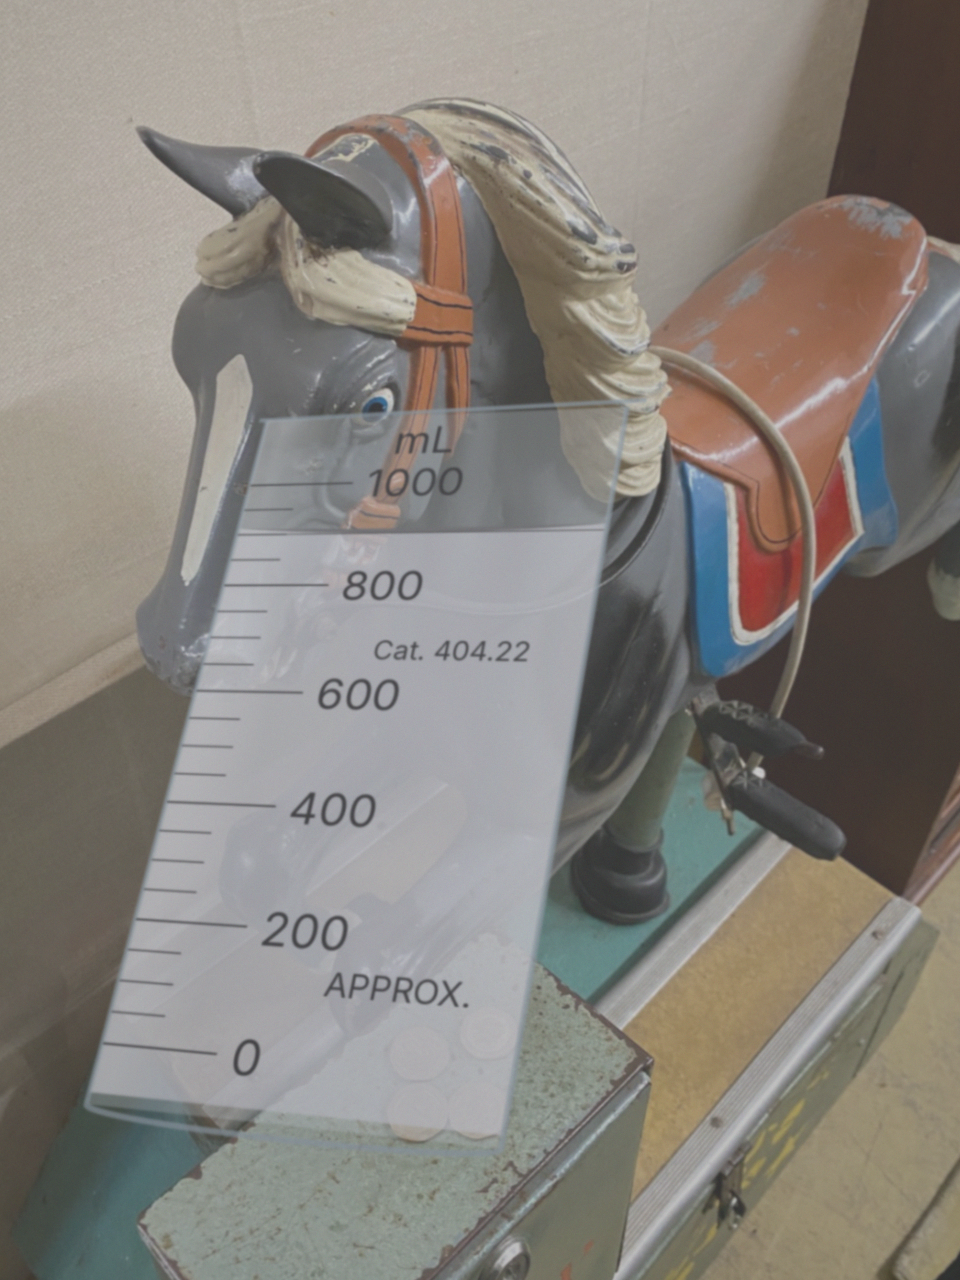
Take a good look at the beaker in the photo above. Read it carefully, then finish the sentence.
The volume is 900 mL
